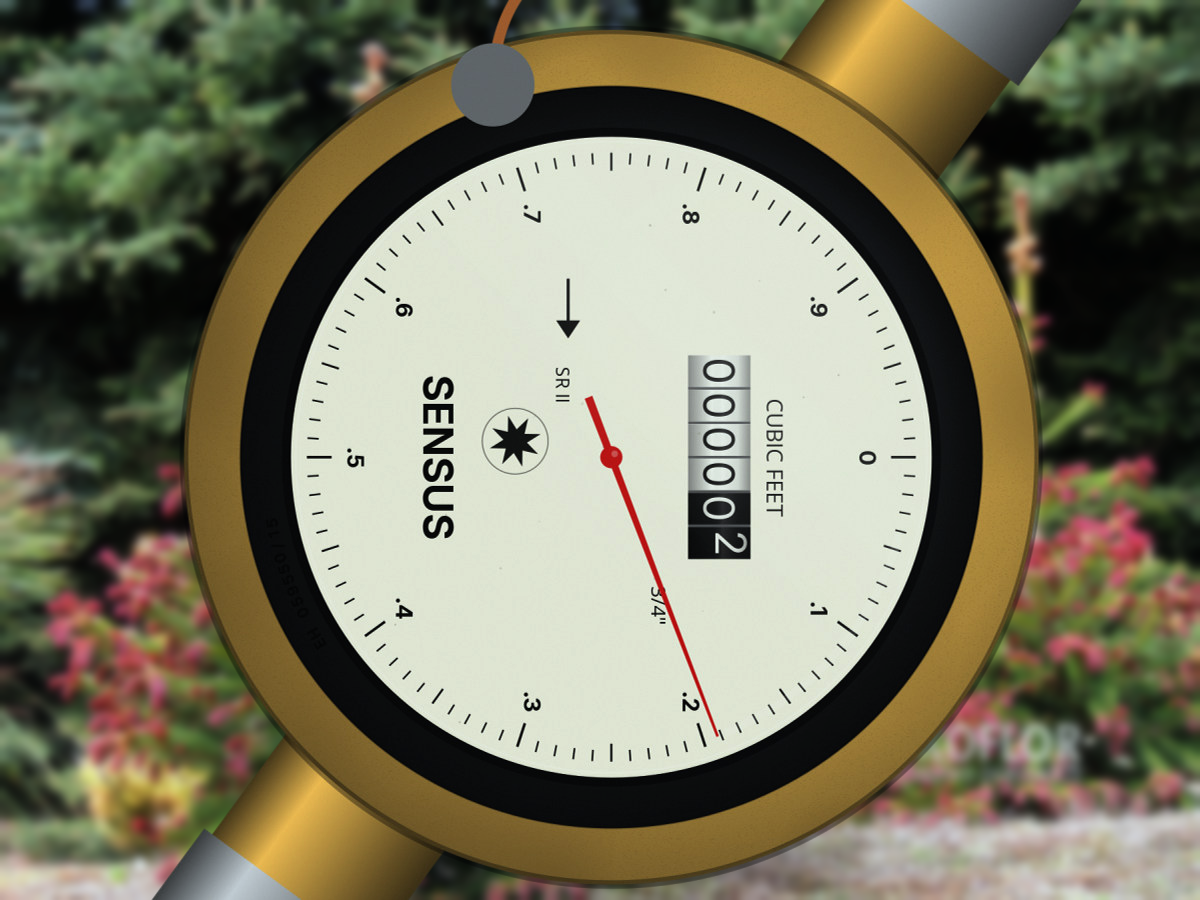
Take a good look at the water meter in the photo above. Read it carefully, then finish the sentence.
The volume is 2.19 ft³
